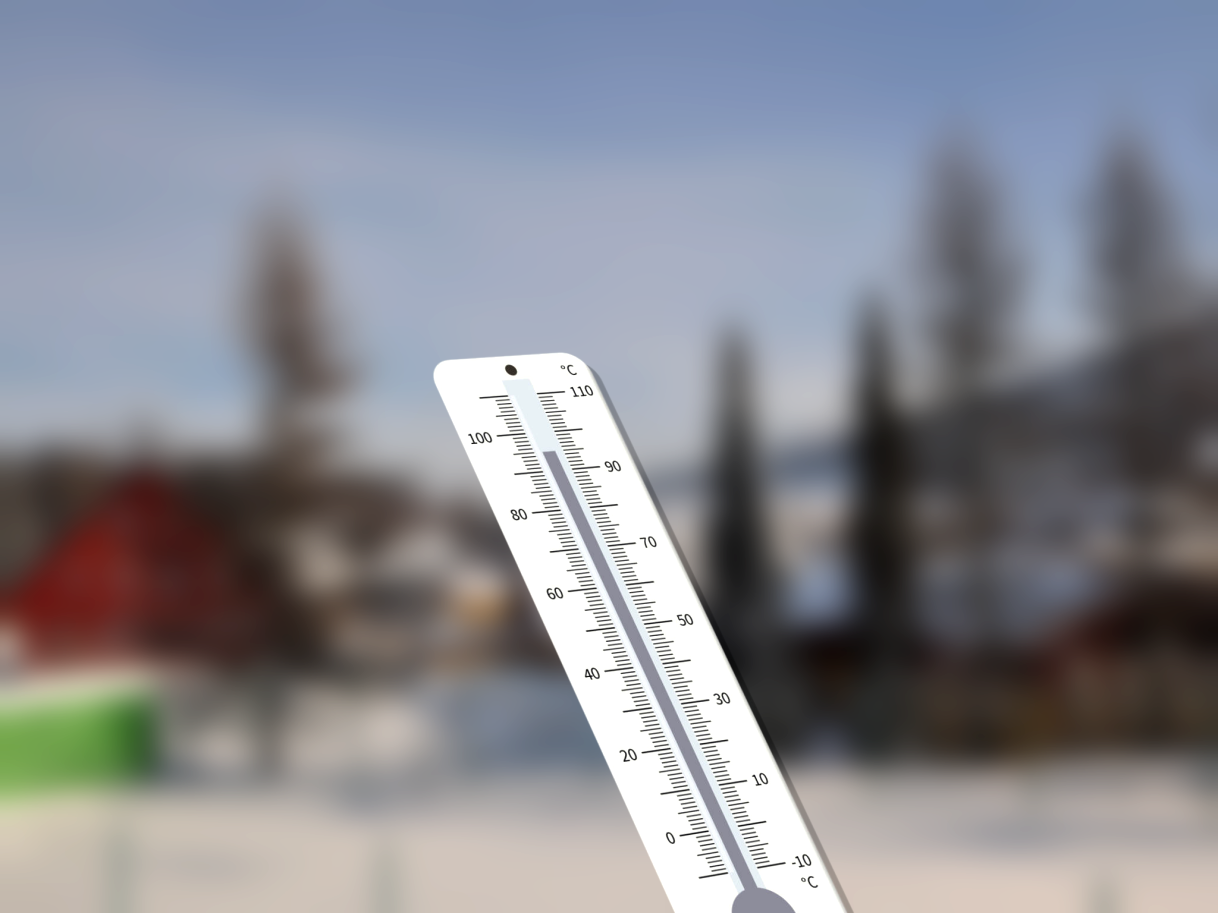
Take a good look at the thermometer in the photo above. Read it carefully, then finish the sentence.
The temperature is 95 °C
